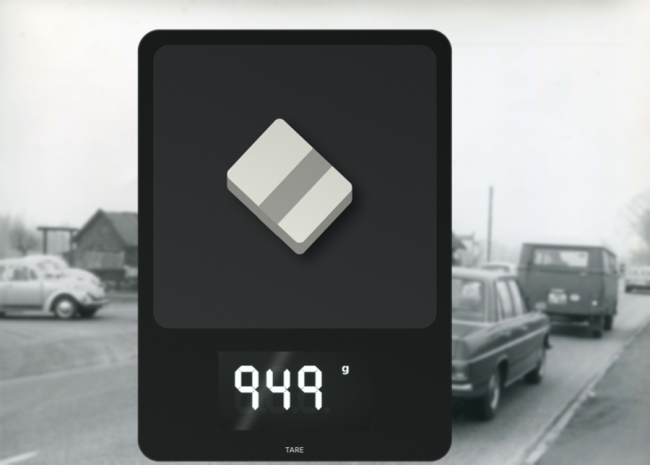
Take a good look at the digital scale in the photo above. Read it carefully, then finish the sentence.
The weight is 949 g
